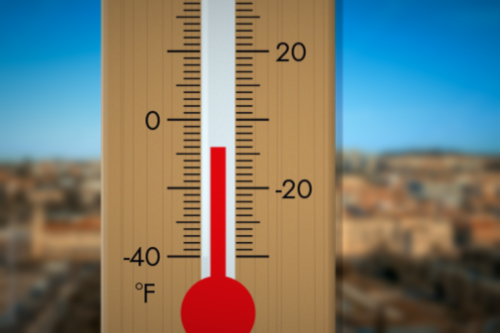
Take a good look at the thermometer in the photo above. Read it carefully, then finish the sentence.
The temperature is -8 °F
